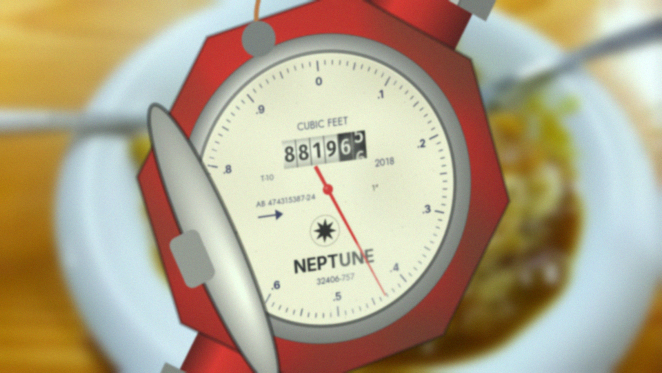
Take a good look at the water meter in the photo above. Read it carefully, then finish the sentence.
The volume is 881965.43 ft³
